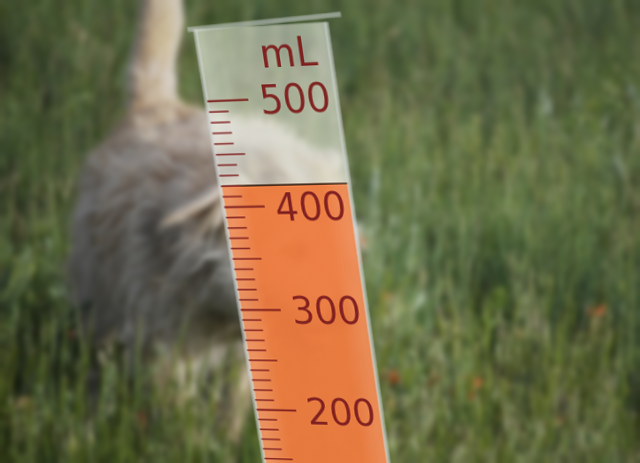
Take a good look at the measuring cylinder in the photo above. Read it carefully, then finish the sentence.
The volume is 420 mL
